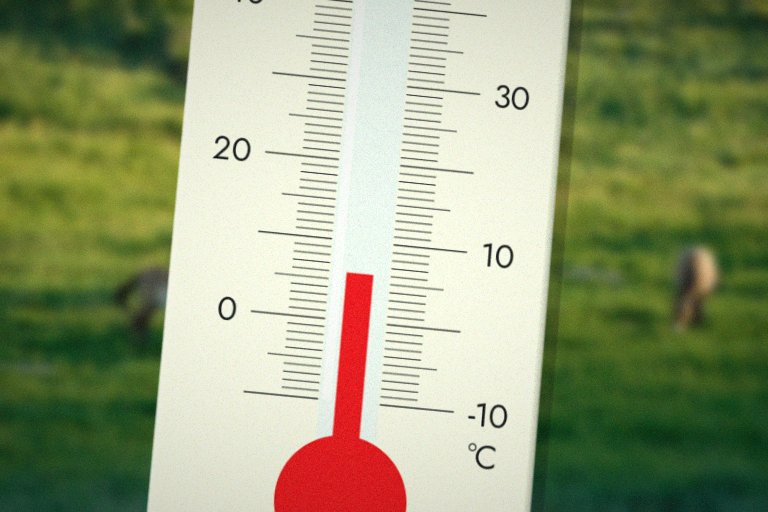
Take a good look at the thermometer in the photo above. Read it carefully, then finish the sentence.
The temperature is 6 °C
